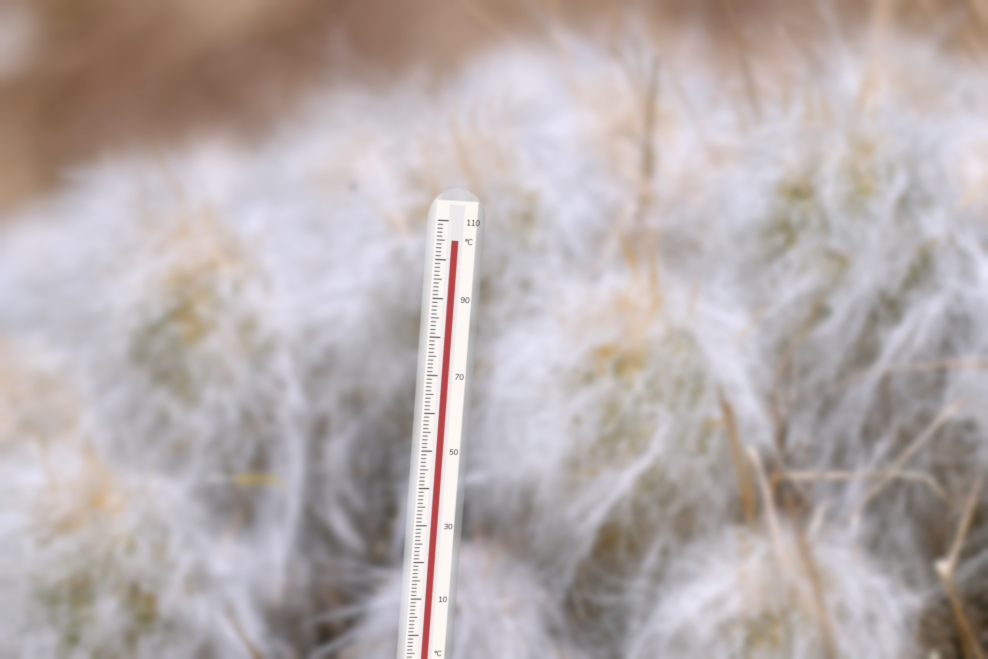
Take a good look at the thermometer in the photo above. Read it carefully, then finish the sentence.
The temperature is 105 °C
